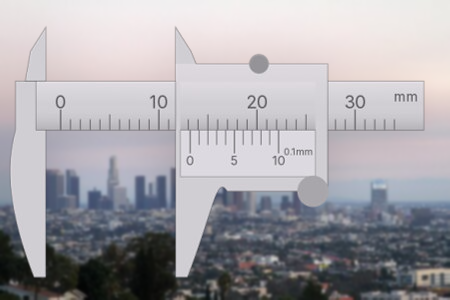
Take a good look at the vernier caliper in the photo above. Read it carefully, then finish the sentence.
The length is 13.2 mm
